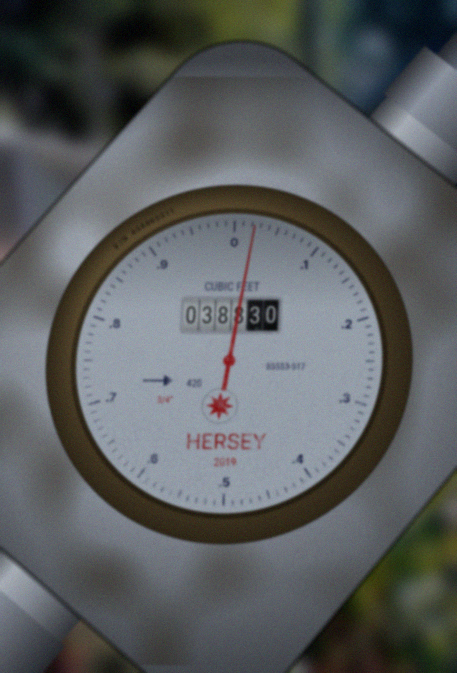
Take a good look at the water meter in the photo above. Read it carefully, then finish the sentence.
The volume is 38830.02 ft³
